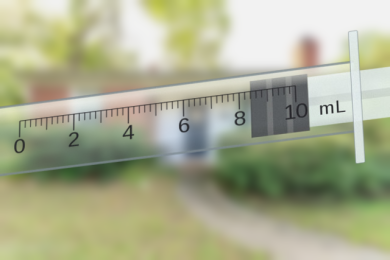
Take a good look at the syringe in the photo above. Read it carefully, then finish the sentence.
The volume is 8.4 mL
